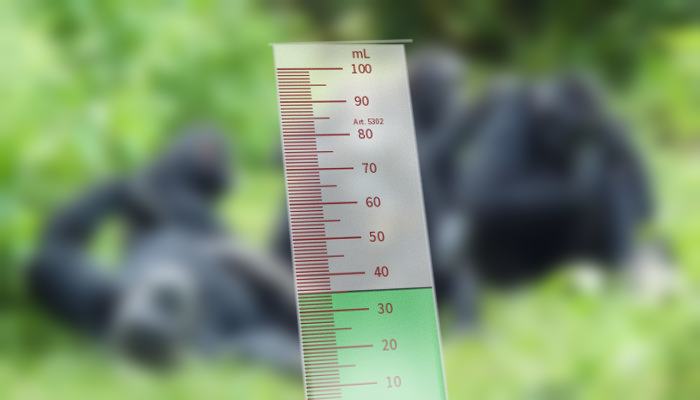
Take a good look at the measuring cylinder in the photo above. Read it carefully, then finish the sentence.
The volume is 35 mL
